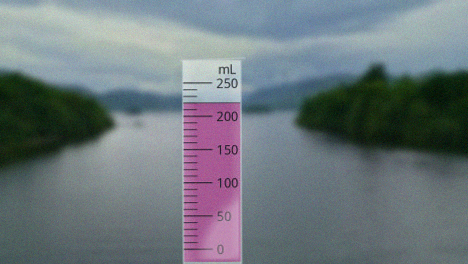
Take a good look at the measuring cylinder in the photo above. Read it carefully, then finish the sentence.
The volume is 220 mL
